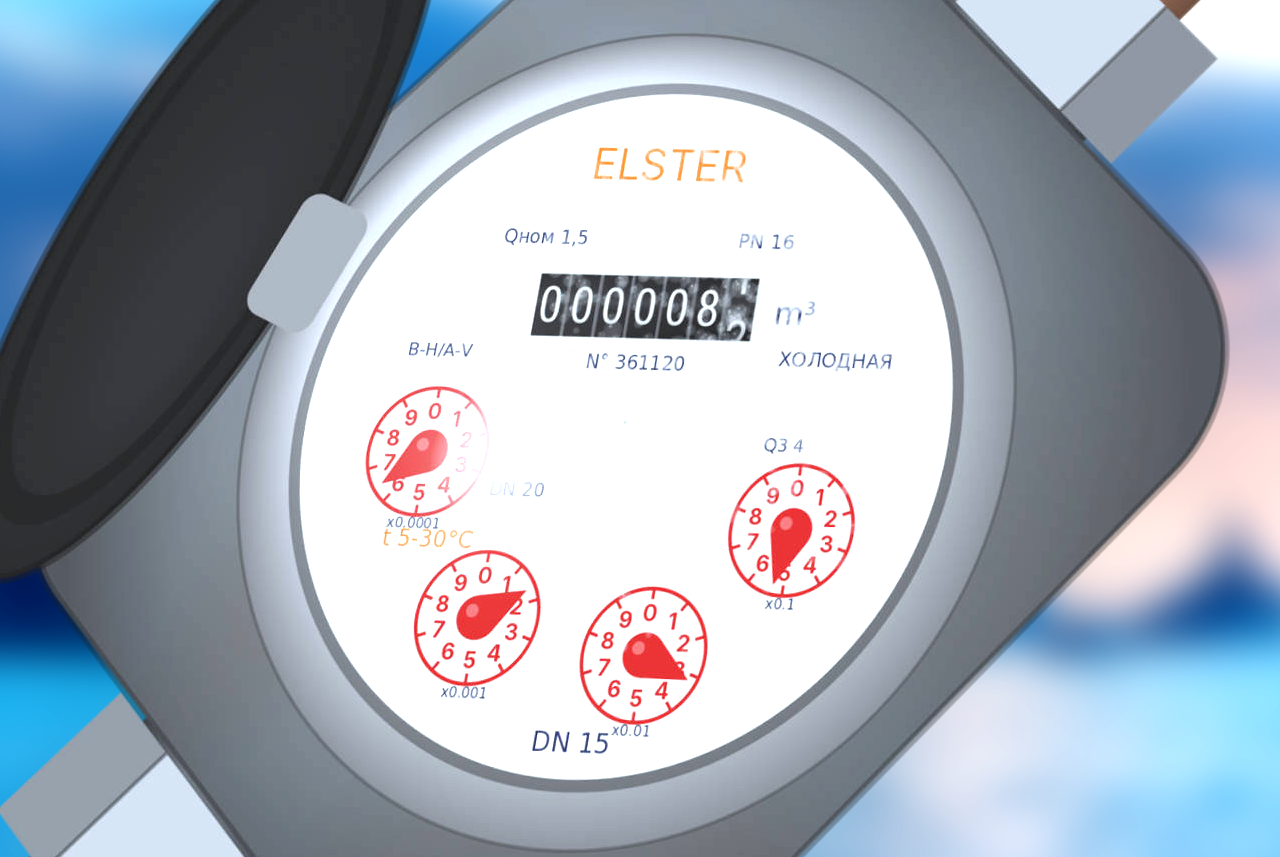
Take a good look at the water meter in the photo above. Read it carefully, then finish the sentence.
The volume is 81.5316 m³
